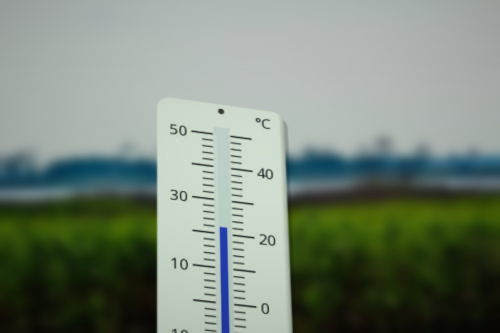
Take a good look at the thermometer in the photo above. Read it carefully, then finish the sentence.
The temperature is 22 °C
